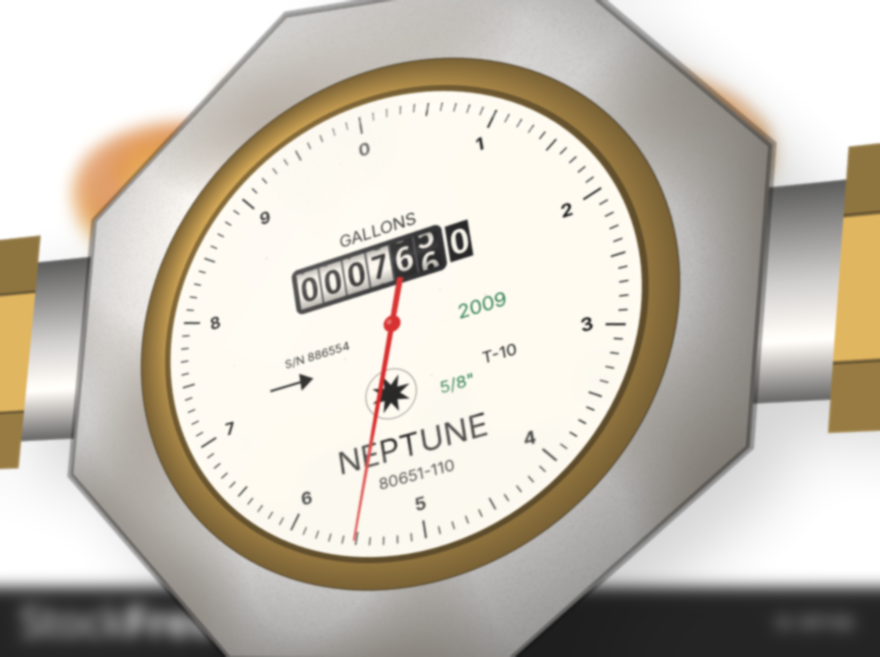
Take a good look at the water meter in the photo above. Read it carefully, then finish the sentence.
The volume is 7655.5 gal
